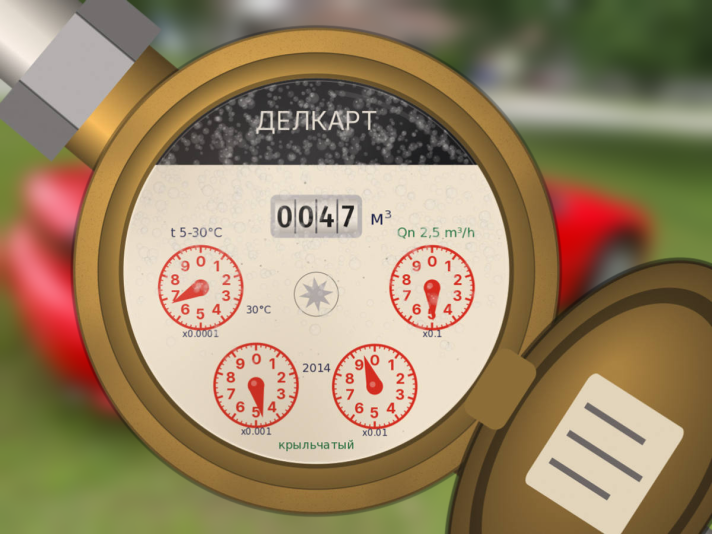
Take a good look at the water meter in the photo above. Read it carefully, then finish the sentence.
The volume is 47.4946 m³
